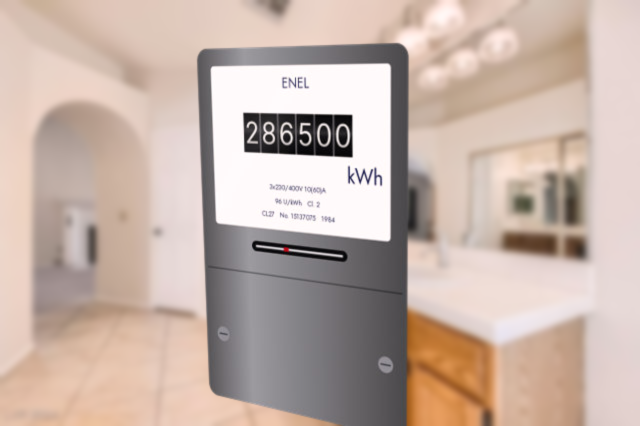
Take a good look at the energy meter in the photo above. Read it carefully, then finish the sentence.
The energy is 286500 kWh
